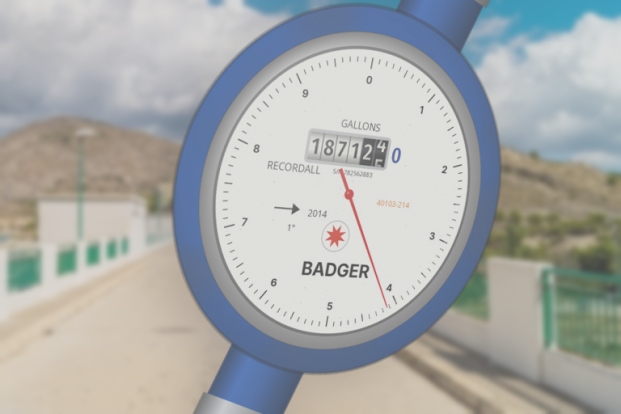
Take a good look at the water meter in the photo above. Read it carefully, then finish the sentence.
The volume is 1871244.1 gal
